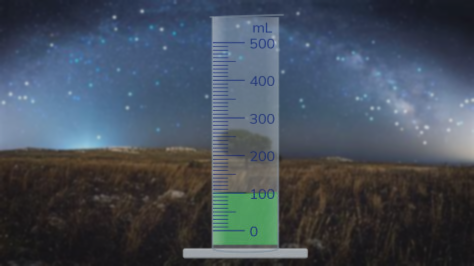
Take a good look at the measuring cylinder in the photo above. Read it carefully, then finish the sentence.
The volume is 100 mL
